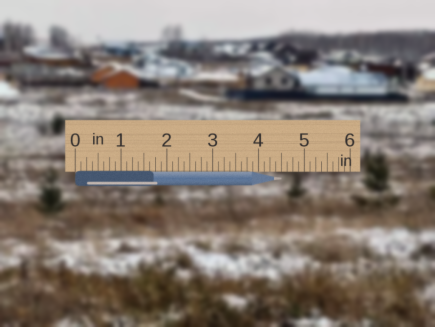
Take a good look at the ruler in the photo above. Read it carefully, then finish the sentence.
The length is 4.5 in
